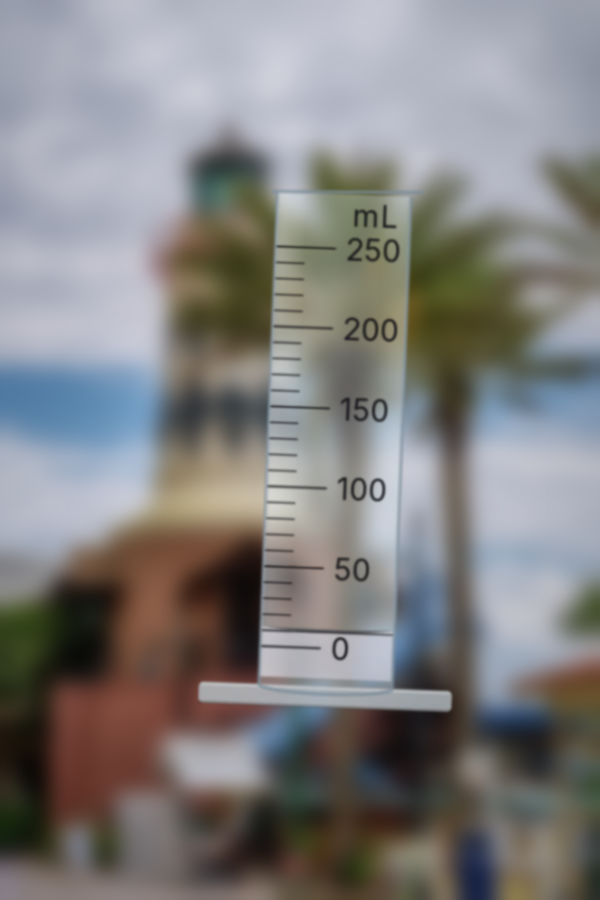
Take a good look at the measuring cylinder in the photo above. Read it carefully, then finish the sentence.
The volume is 10 mL
